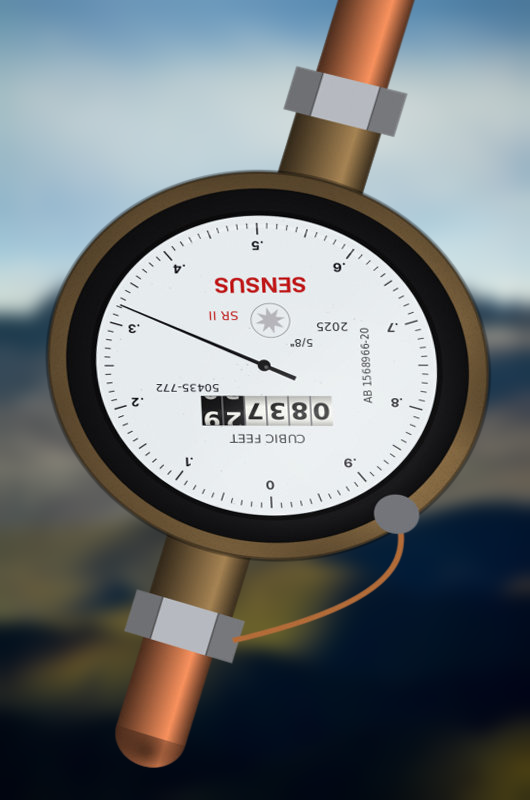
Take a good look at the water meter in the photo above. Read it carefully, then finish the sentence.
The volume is 83729.32 ft³
